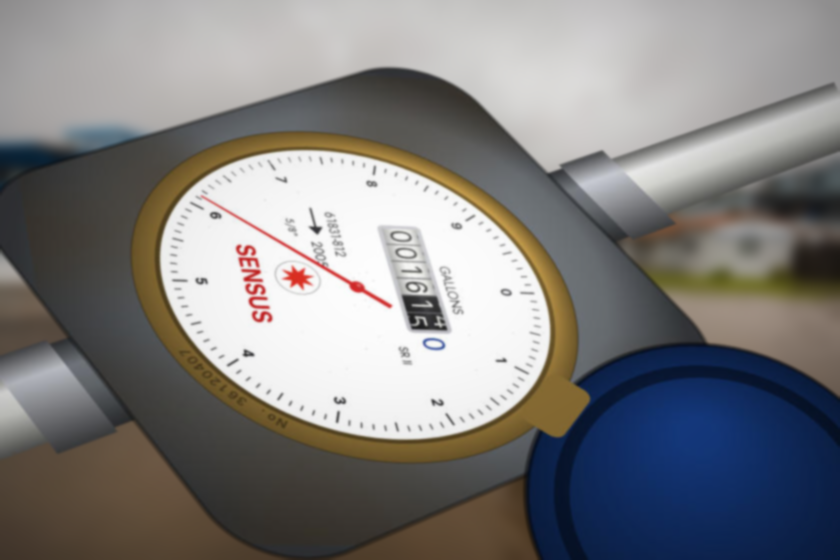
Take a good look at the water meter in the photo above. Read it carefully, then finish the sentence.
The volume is 16146.1 gal
